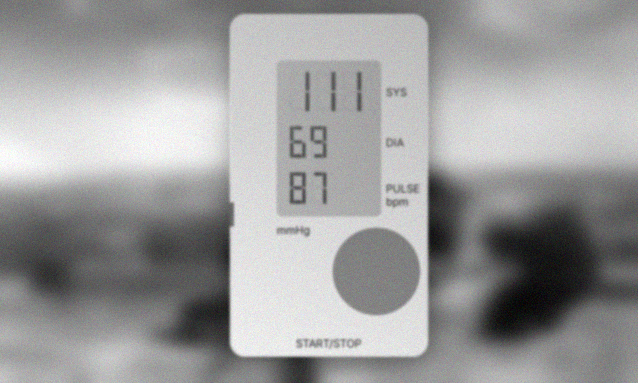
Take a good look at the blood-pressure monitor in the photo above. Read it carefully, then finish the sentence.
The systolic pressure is 111 mmHg
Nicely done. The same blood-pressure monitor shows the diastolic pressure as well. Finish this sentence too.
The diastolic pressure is 69 mmHg
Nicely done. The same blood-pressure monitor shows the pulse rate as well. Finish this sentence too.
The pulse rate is 87 bpm
